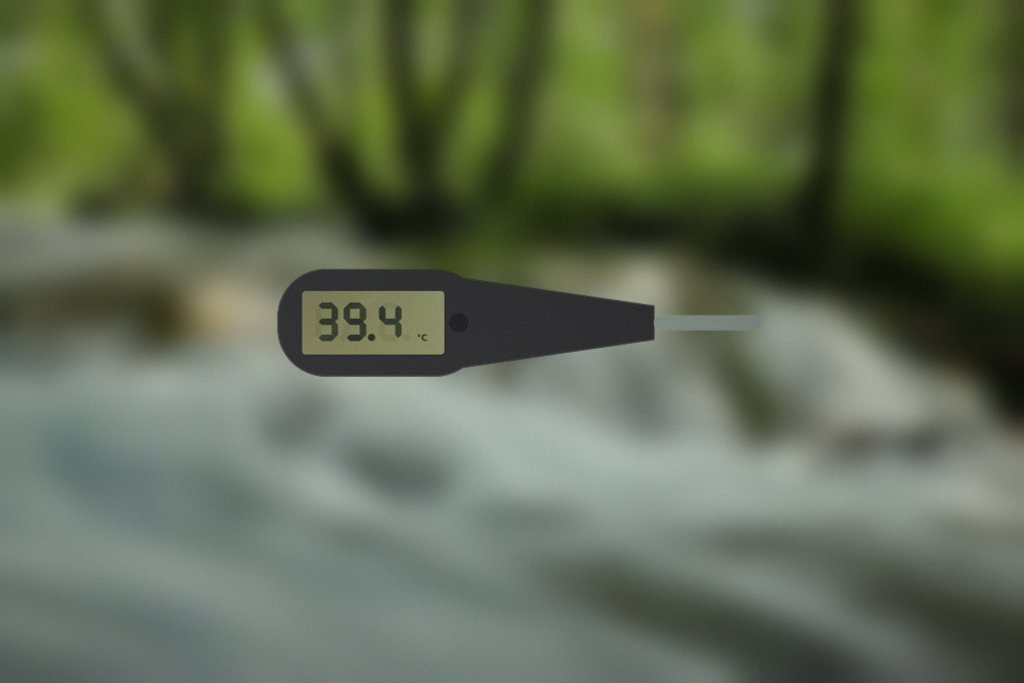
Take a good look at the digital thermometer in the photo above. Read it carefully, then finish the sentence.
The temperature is 39.4 °C
